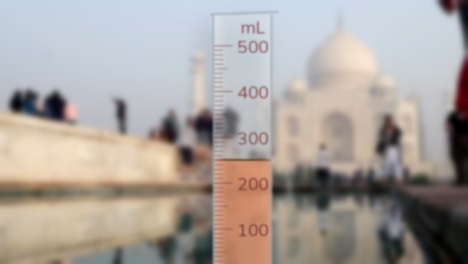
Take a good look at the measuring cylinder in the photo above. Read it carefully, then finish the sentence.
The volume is 250 mL
